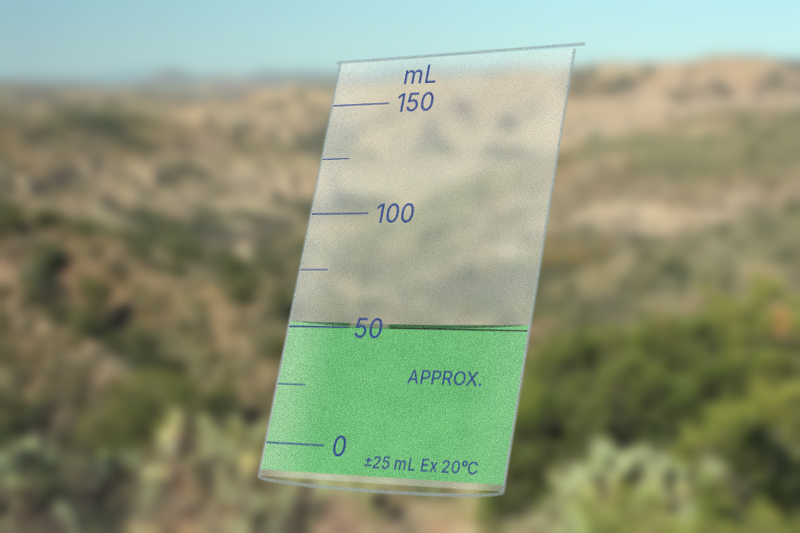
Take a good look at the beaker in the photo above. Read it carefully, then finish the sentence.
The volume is 50 mL
